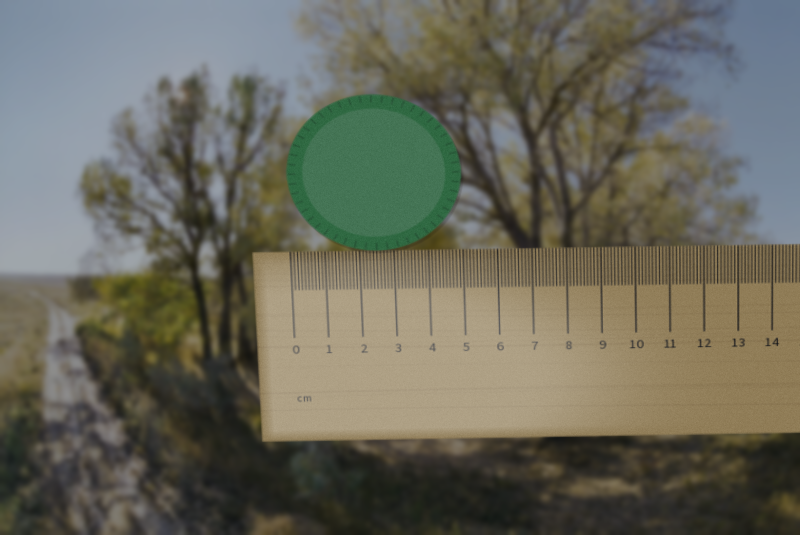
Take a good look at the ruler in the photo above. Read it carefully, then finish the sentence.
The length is 5 cm
